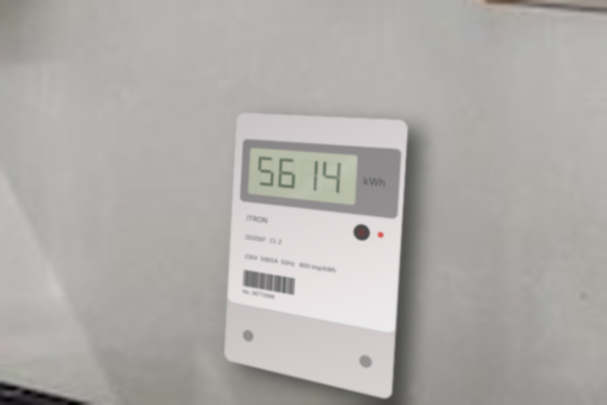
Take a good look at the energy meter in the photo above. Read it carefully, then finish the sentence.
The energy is 5614 kWh
